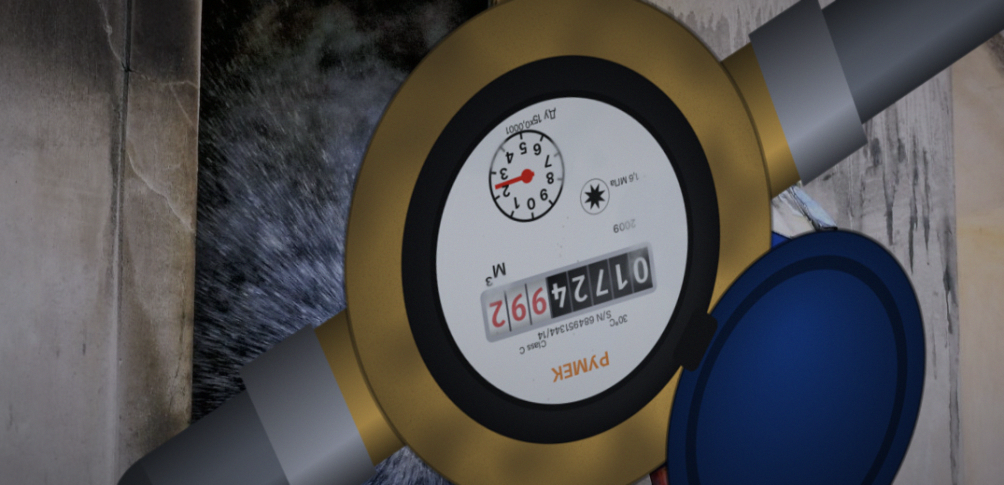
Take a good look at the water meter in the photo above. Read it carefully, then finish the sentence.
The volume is 1724.9922 m³
